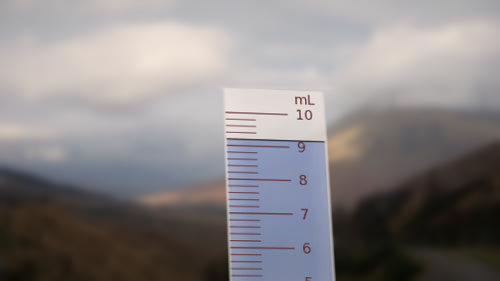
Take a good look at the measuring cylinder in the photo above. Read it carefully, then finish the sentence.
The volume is 9.2 mL
